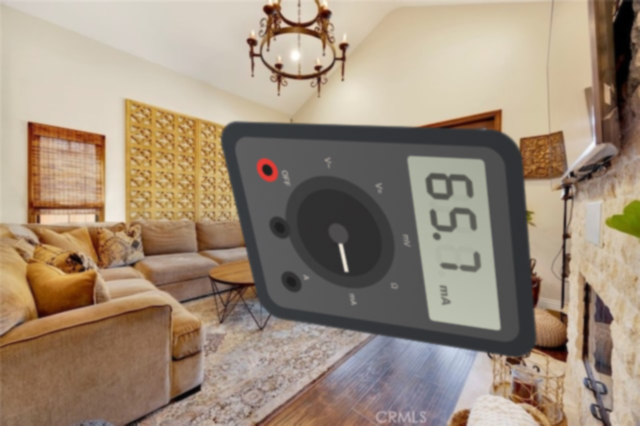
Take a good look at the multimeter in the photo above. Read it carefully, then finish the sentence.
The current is 65.7 mA
